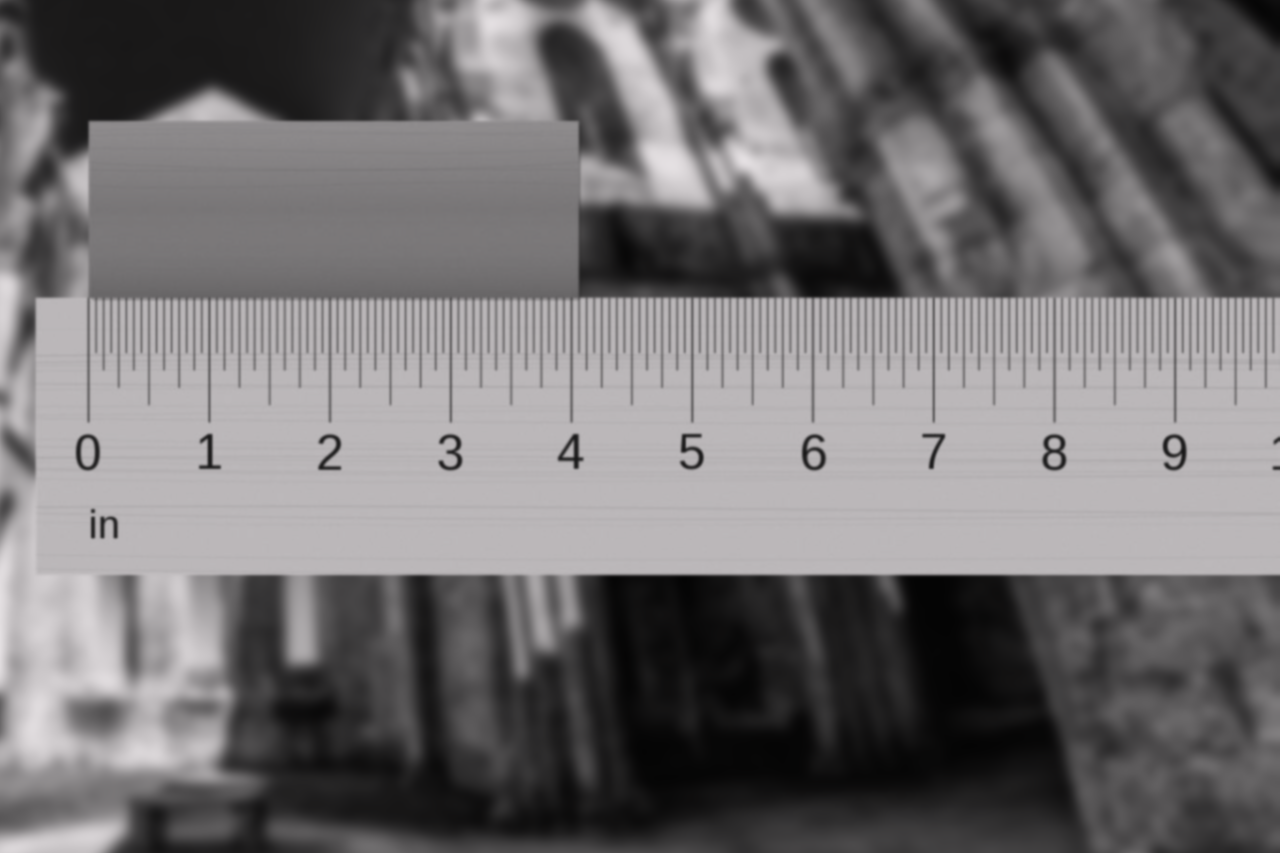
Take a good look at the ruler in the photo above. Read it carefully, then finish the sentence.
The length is 4.0625 in
